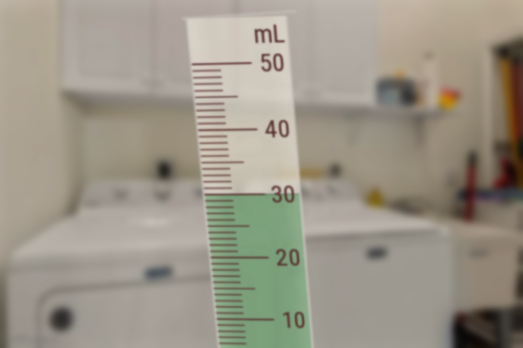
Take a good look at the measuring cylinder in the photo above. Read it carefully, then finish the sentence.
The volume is 30 mL
